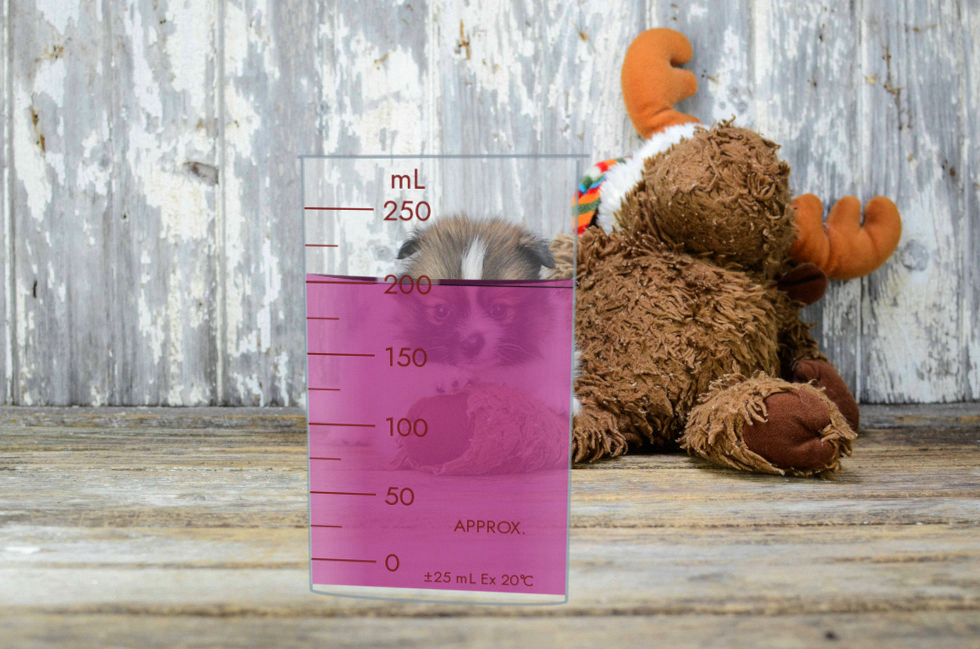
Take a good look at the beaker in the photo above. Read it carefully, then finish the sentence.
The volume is 200 mL
